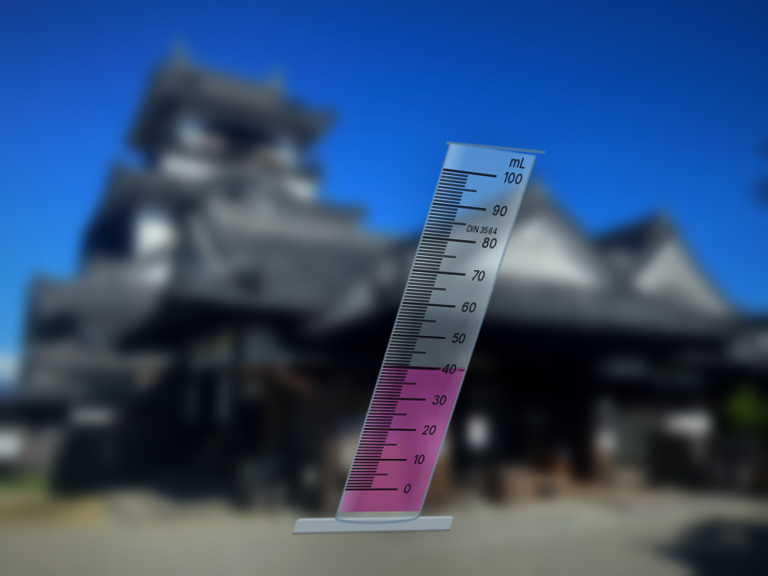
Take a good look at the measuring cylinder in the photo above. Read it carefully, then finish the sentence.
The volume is 40 mL
